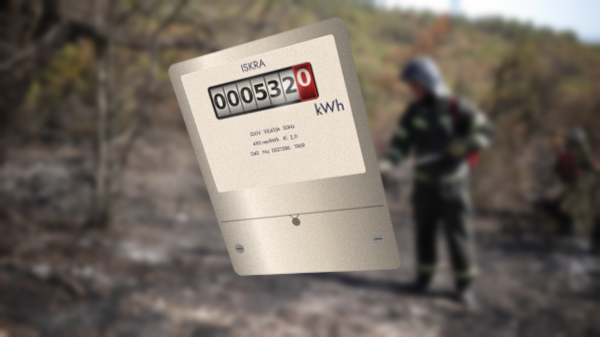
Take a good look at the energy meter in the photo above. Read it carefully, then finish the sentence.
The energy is 532.0 kWh
